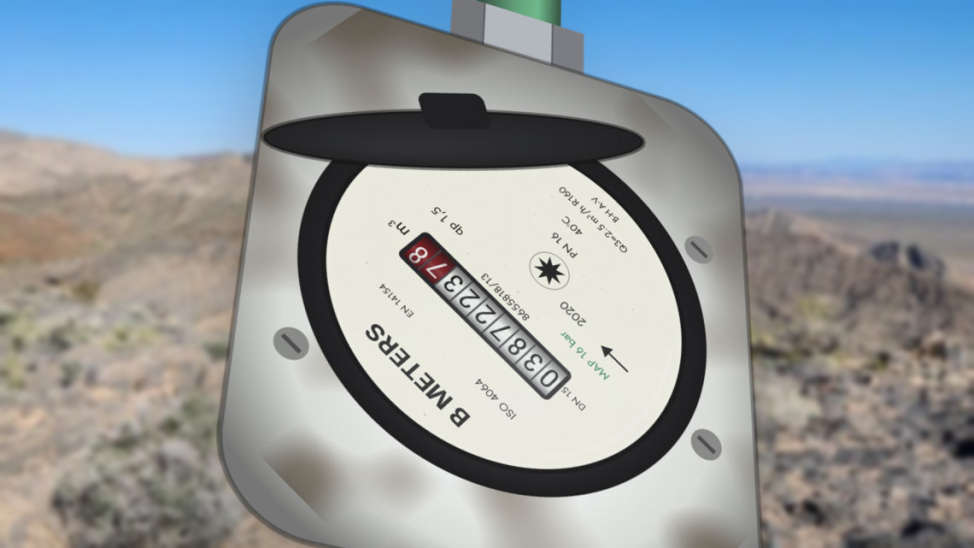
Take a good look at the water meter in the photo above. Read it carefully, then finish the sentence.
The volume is 387223.78 m³
